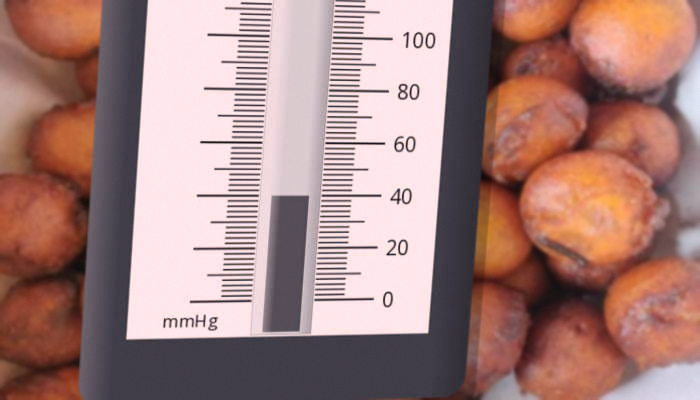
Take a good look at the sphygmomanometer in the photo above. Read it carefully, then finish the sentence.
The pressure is 40 mmHg
